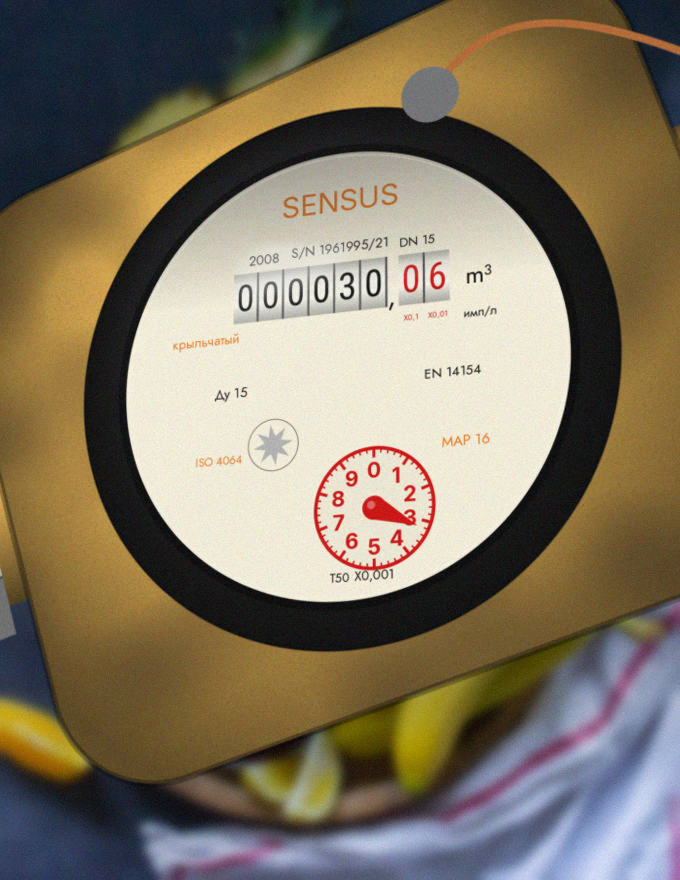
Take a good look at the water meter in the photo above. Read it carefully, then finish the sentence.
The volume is 30.063 m³
